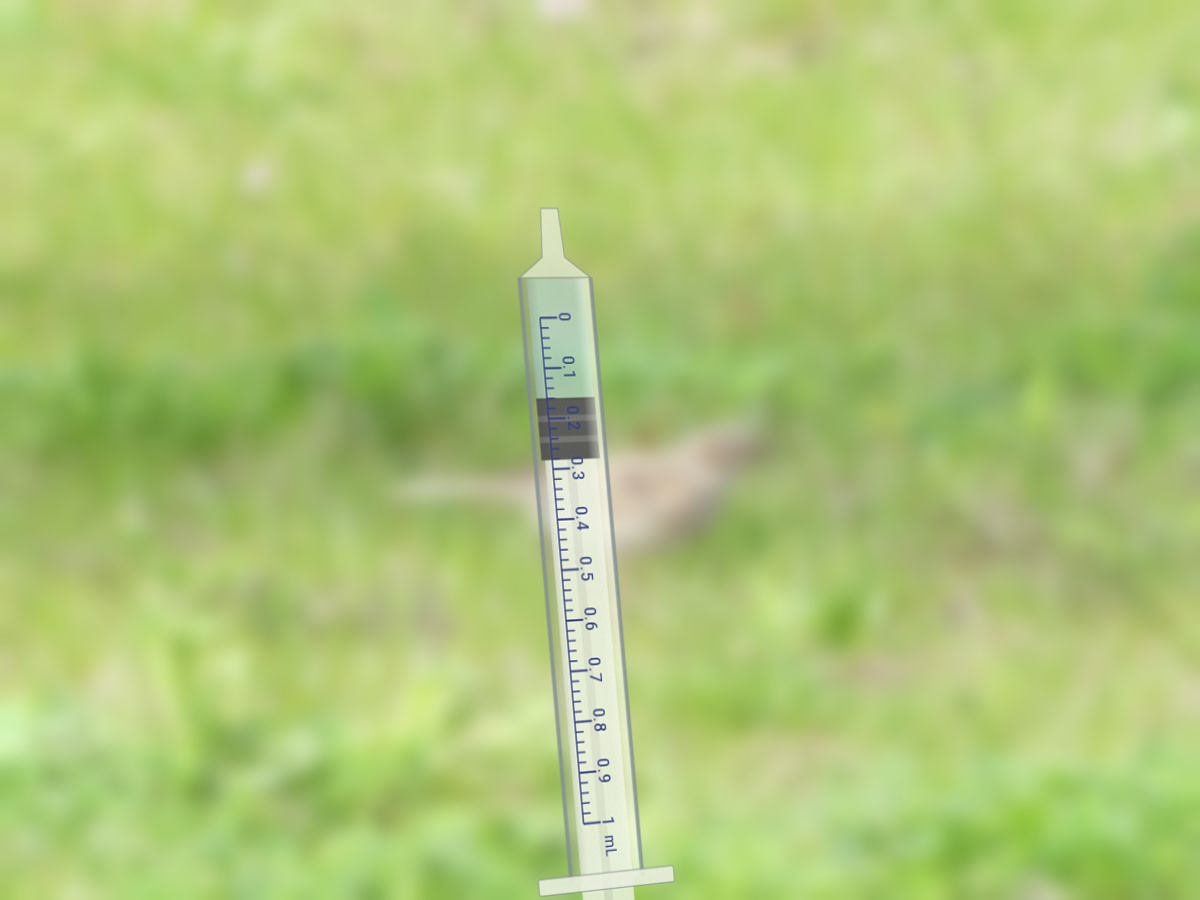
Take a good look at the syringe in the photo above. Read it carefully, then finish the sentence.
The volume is 0.16 mL
